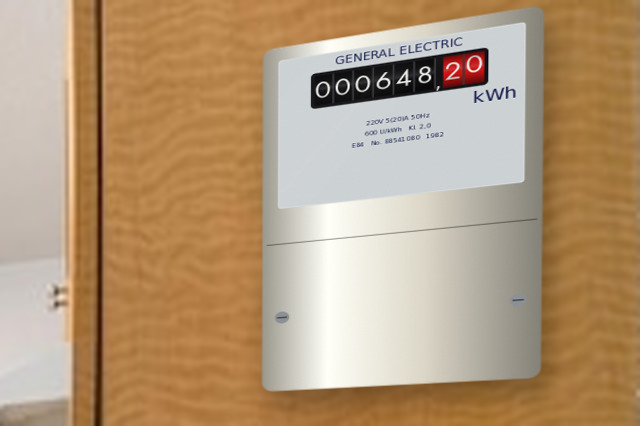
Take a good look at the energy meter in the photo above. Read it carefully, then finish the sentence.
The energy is 648.20 kWh
